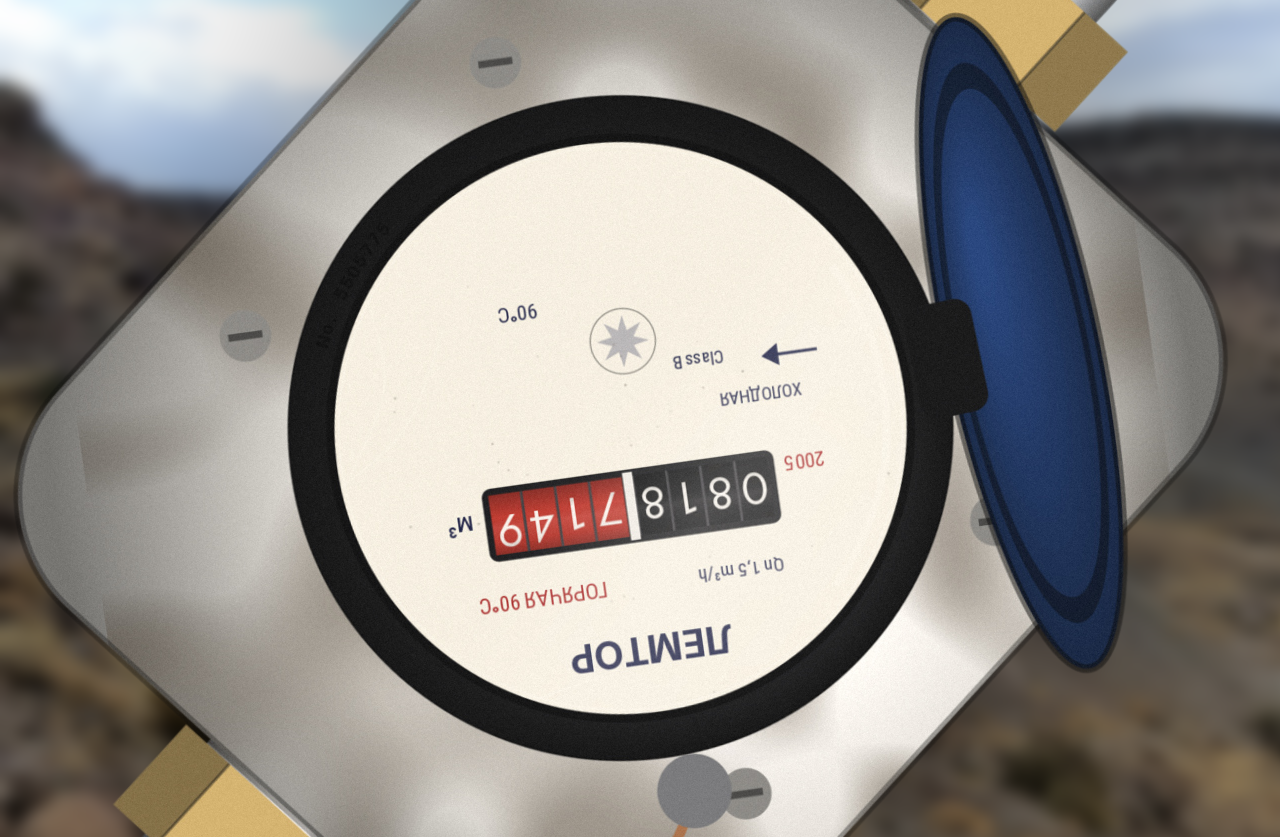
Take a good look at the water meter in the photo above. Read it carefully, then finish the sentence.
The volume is 818.7149 m³
